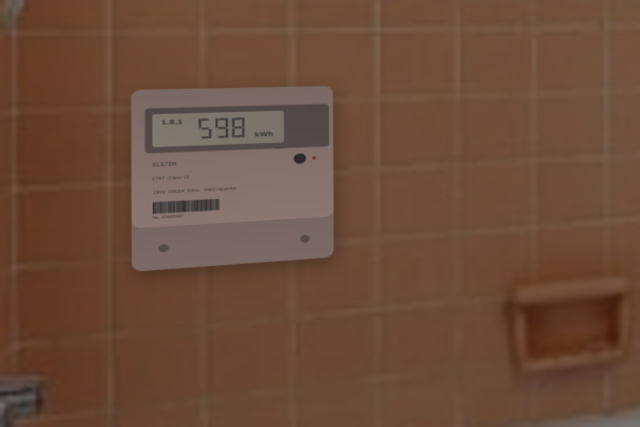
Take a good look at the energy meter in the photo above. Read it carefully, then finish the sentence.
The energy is 598 kWh
